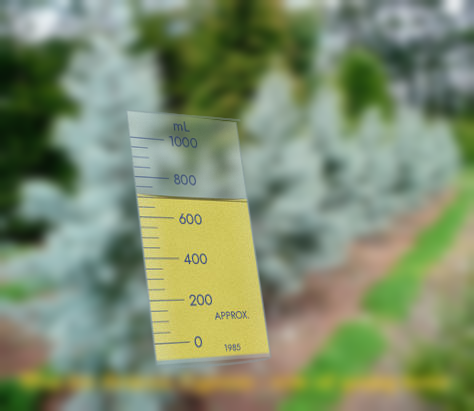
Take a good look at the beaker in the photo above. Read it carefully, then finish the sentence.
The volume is 700 mL
